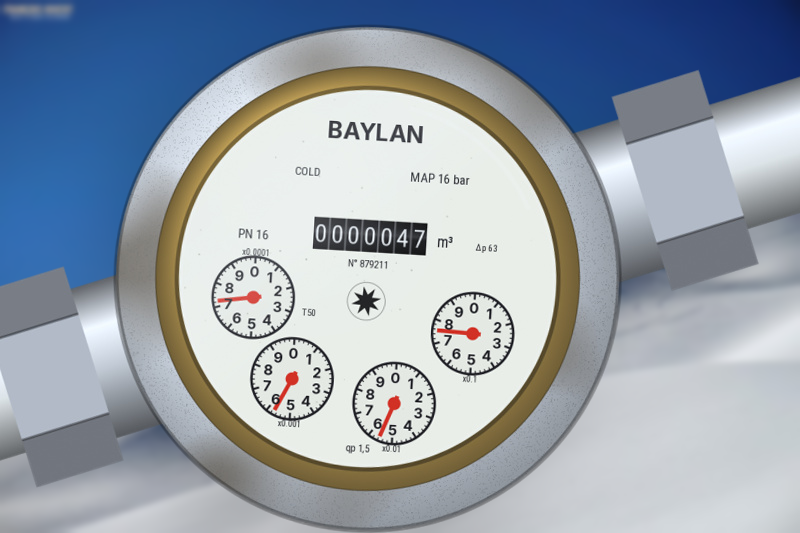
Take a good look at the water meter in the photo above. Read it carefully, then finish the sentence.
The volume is 47.7557 m³
